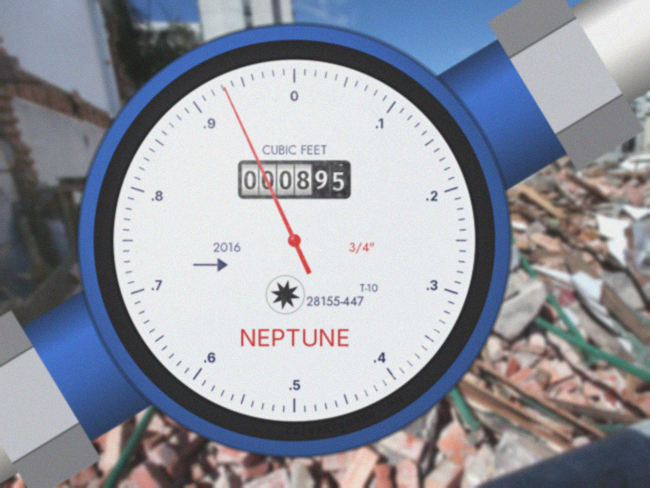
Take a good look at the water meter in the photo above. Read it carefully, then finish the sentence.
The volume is 894.93 ft³
